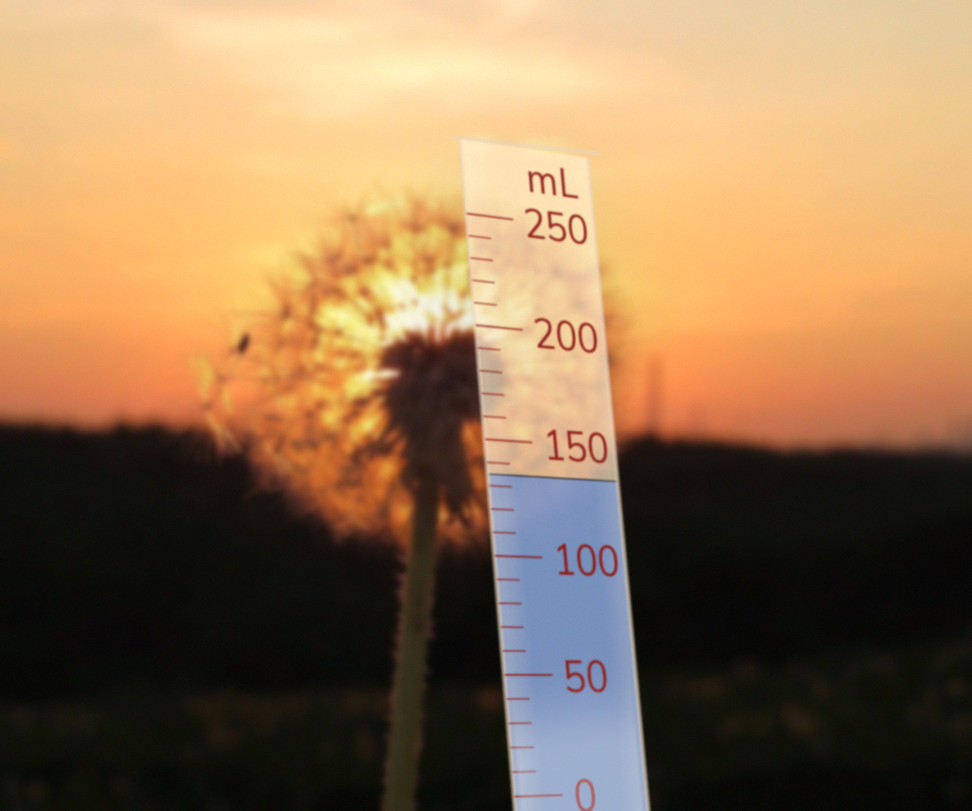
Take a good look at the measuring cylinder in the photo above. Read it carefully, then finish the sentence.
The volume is 135 mL
